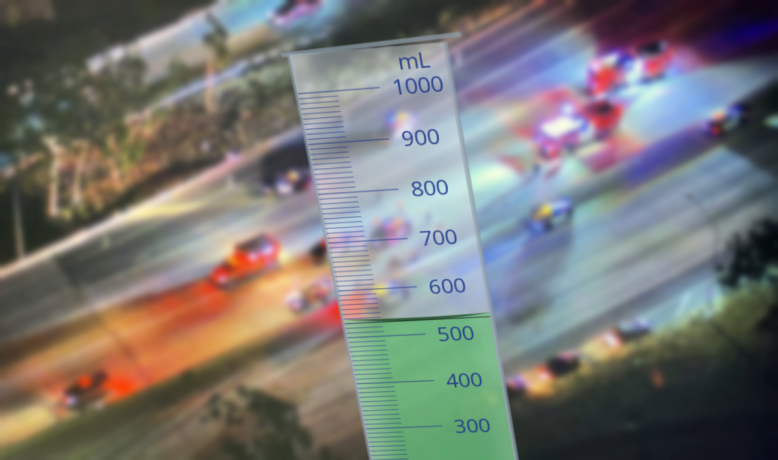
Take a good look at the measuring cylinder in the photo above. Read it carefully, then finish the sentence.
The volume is 530 mL
